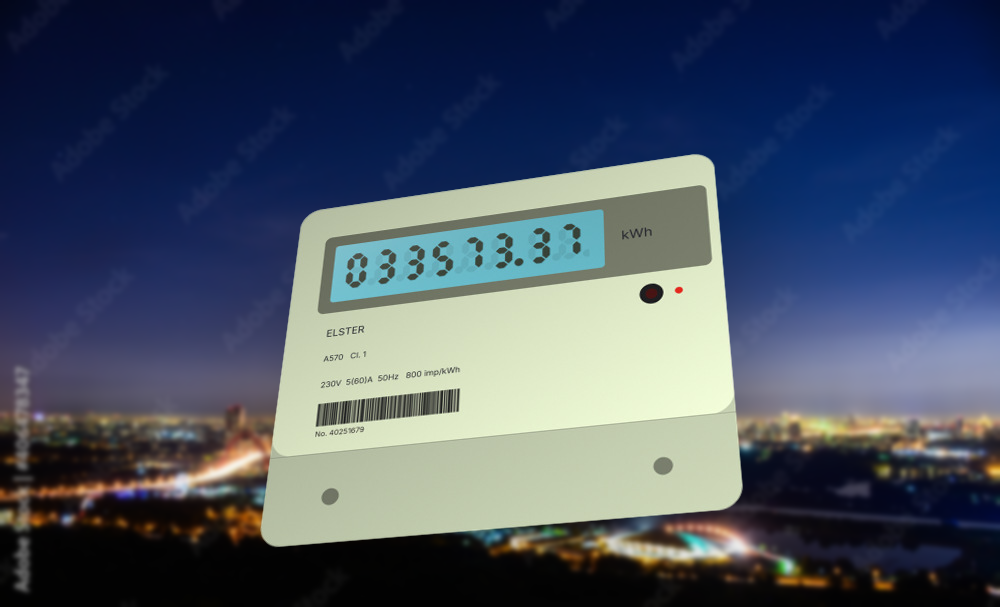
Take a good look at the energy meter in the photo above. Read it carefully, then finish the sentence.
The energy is 33573.37 kWh
